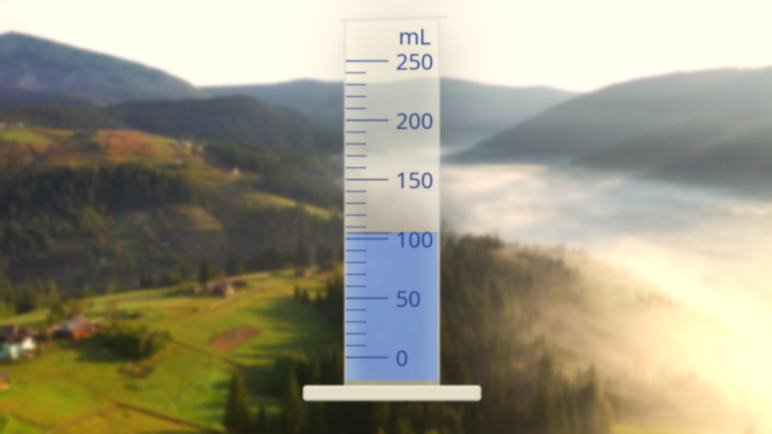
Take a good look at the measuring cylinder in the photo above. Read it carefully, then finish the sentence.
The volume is 105 mL
